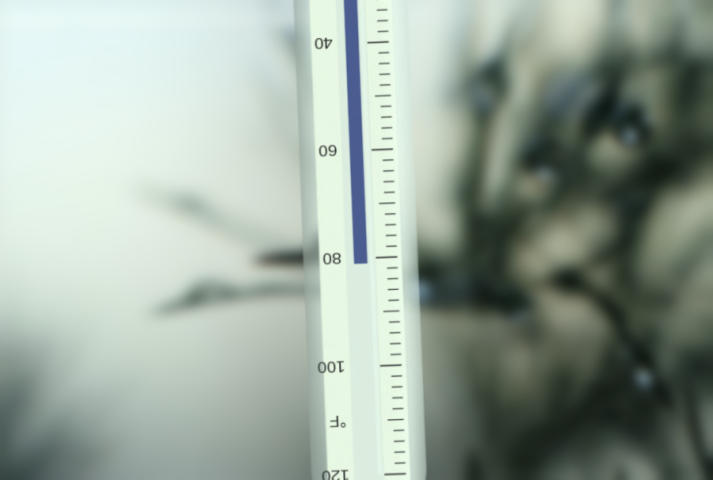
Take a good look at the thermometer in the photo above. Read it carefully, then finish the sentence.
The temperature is 81 °F
